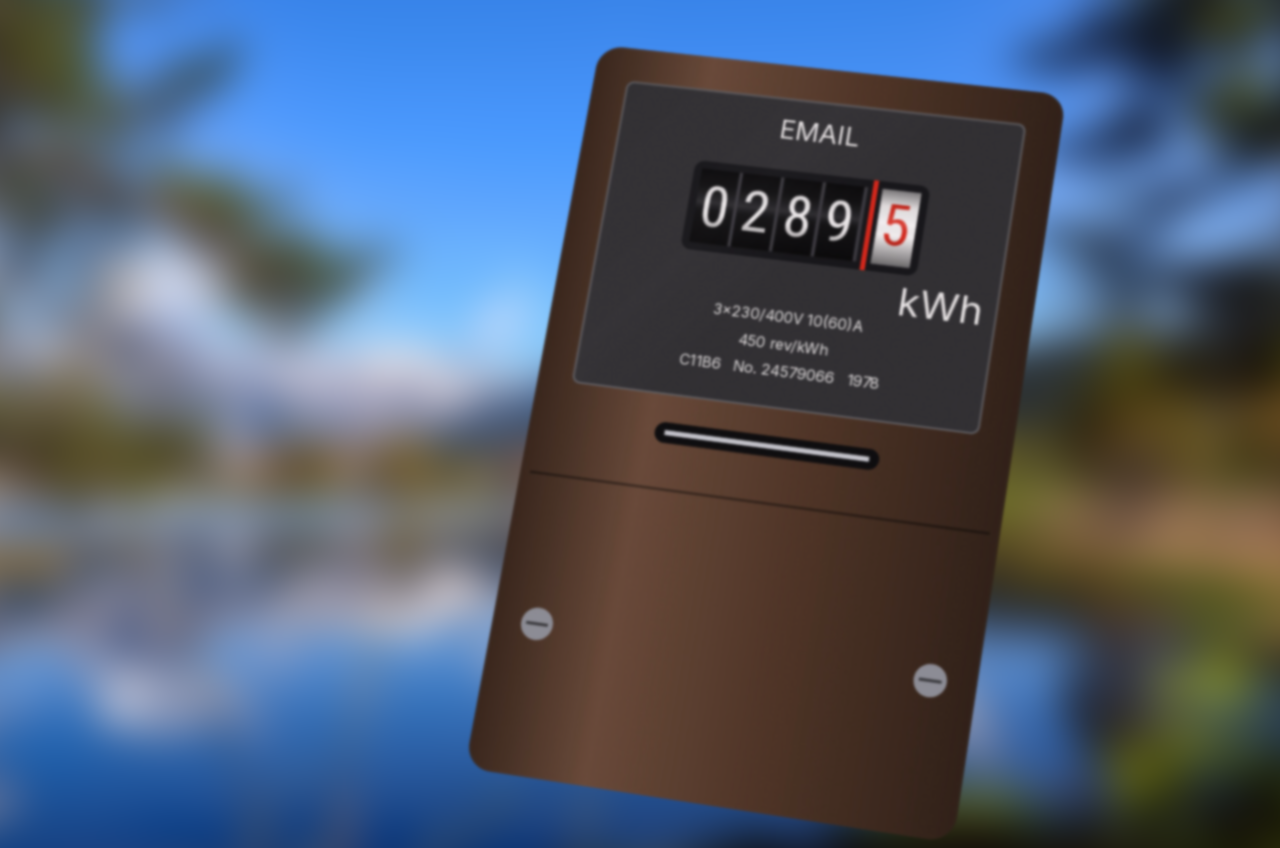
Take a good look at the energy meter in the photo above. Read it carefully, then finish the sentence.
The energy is 289.5 kWh
